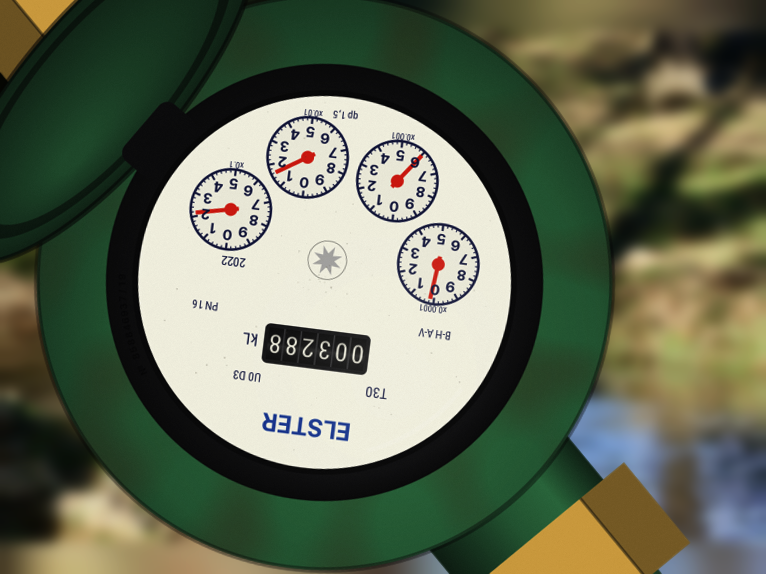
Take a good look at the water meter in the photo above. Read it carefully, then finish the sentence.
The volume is 3288.2160 kL
